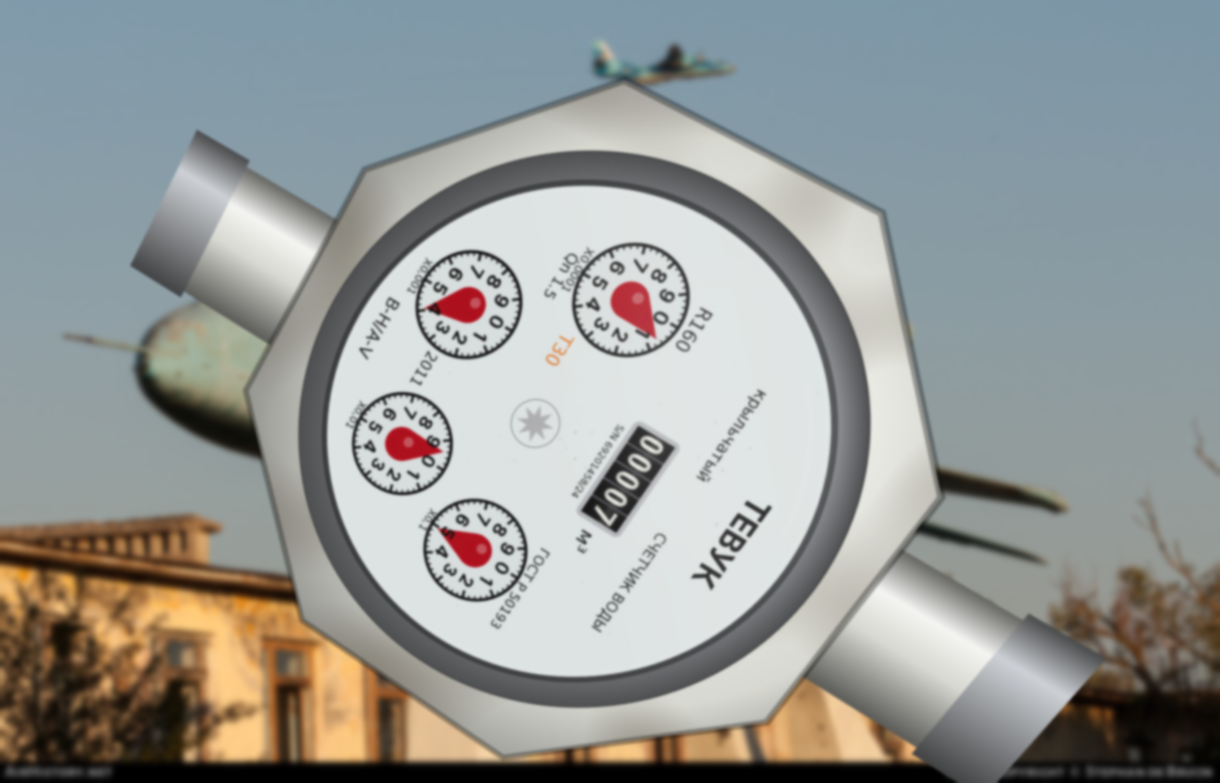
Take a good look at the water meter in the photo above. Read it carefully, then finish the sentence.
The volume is 7.4940 m³
